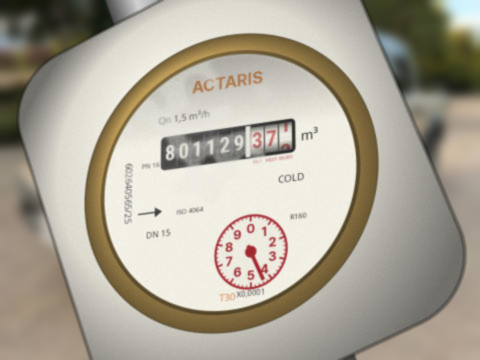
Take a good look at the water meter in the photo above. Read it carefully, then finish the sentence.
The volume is 801129.3714 m³
